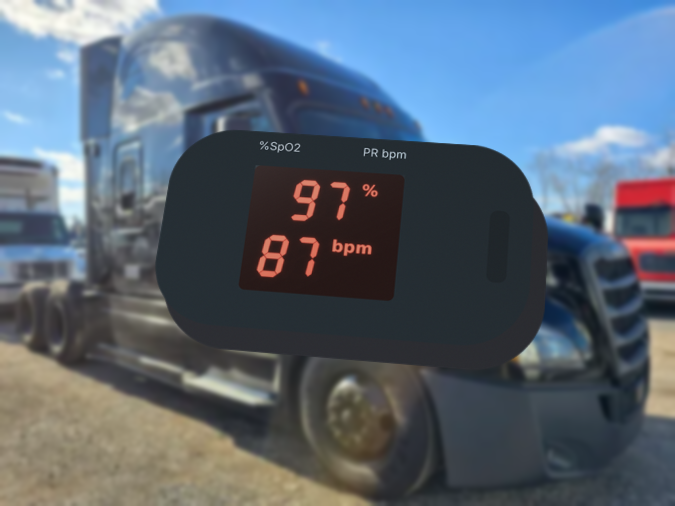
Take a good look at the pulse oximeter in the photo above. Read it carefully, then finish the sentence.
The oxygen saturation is 97 %
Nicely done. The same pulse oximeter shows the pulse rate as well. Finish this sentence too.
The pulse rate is 87 bpm
